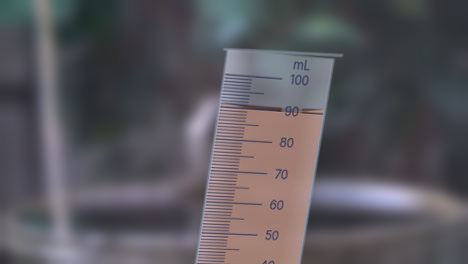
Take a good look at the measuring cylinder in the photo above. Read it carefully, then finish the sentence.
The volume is 90 mL
